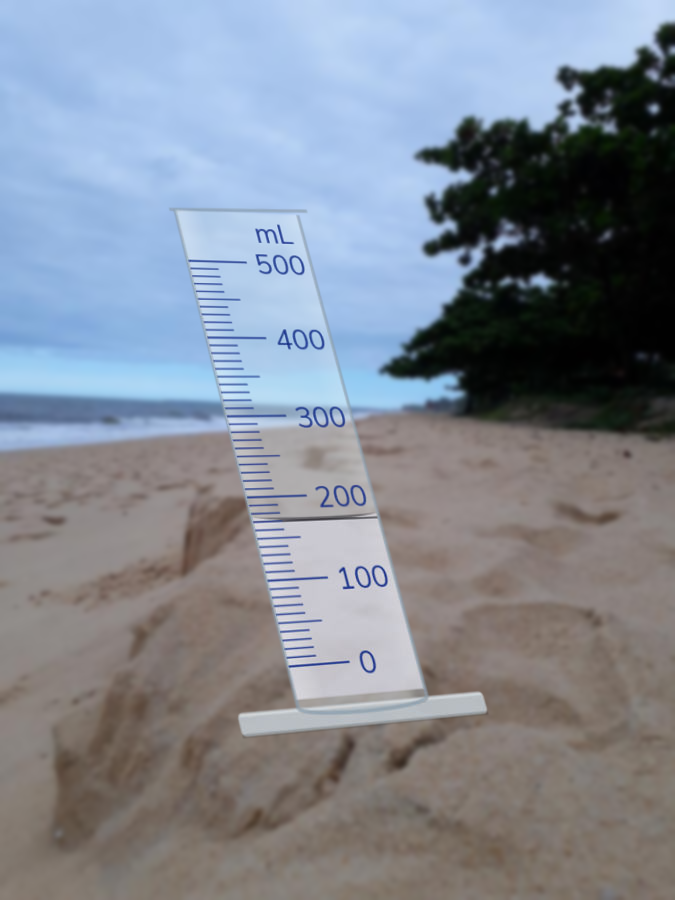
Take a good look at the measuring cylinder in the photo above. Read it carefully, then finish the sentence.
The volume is 170 mL
